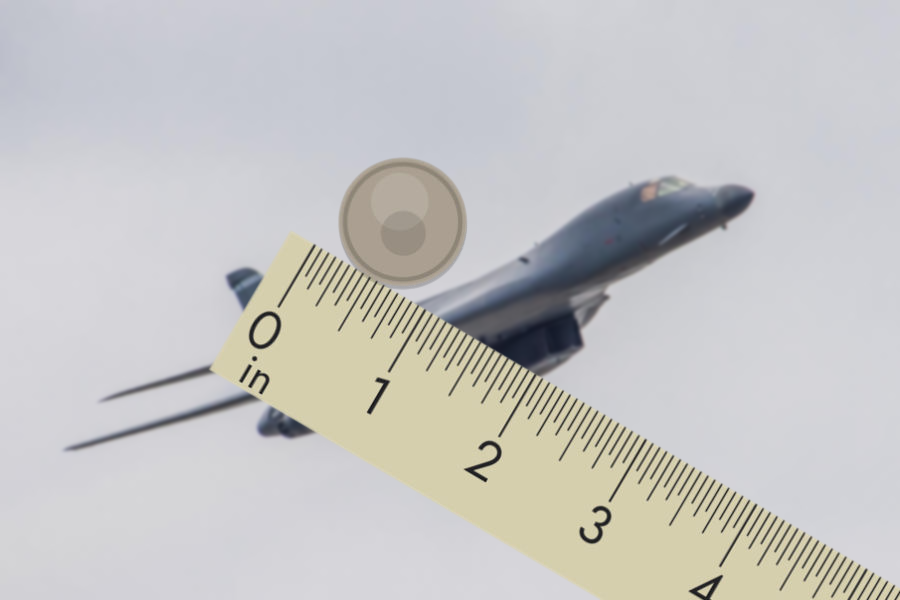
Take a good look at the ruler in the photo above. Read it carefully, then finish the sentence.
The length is 1 in
